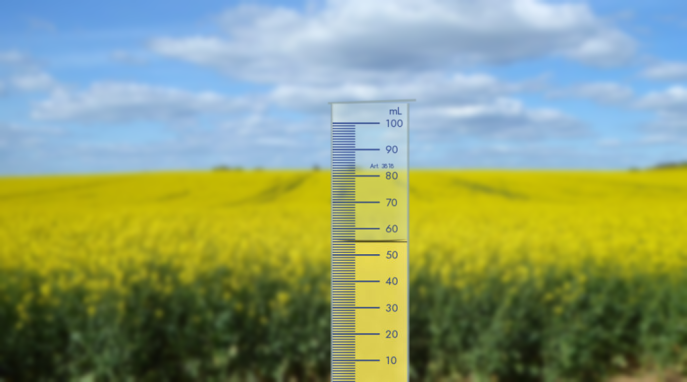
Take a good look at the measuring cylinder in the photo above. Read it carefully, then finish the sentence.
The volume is 55 mL
